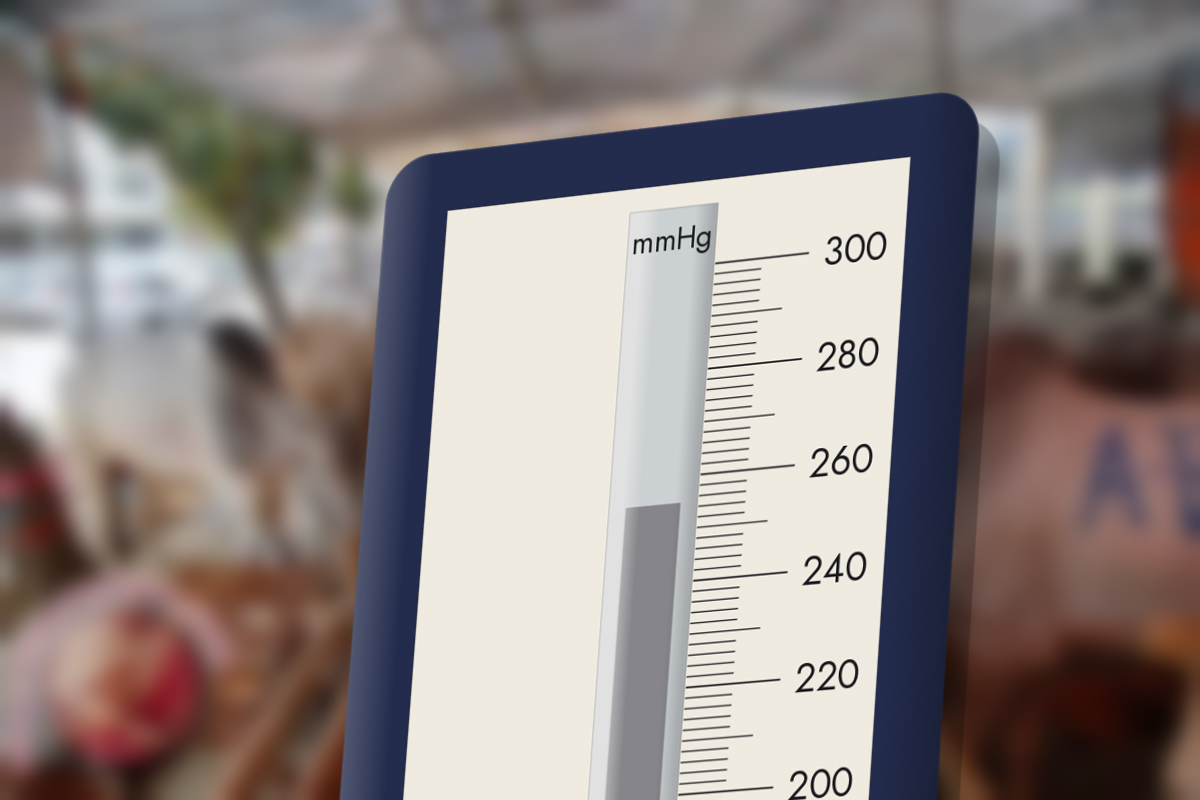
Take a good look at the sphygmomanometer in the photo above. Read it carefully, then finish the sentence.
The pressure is 255 mmHg
